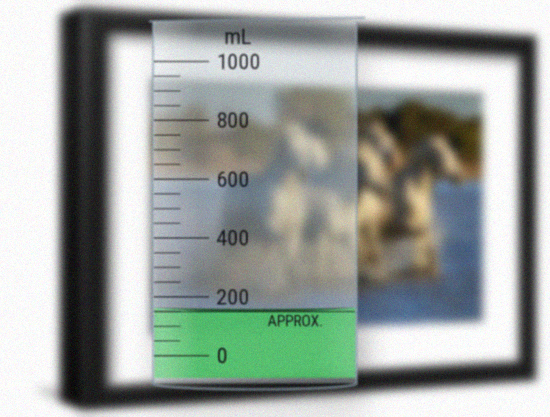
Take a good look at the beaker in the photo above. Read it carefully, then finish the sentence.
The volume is 150 mL
